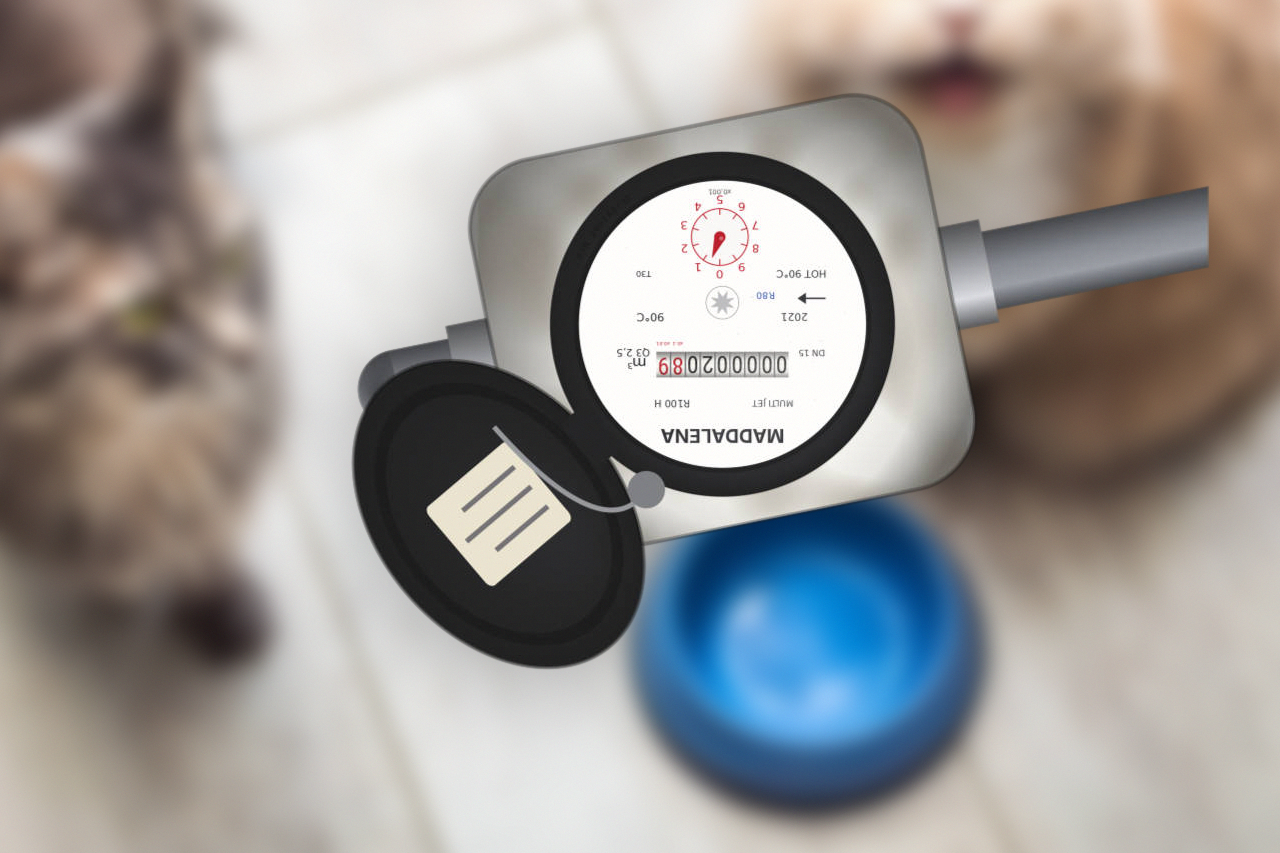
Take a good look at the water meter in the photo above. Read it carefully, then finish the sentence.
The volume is 20.890 m³
